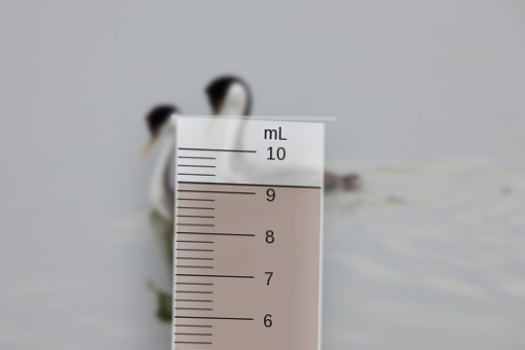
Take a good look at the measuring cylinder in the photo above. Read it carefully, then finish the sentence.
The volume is 9.2 mL
